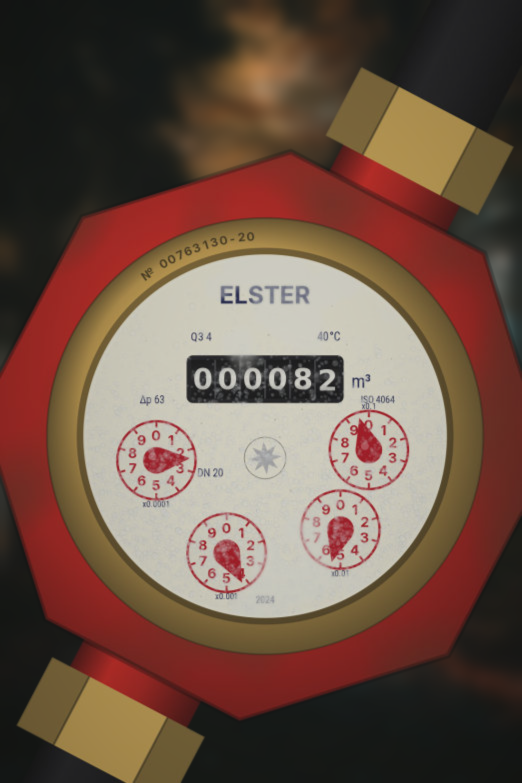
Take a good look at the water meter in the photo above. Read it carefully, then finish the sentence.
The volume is 81.9542 m³
